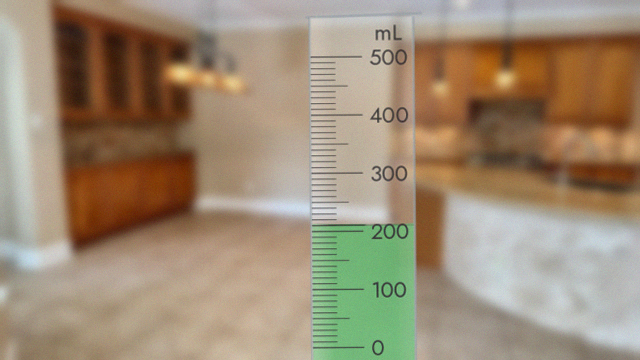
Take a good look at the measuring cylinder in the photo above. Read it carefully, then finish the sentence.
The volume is 210 mL
